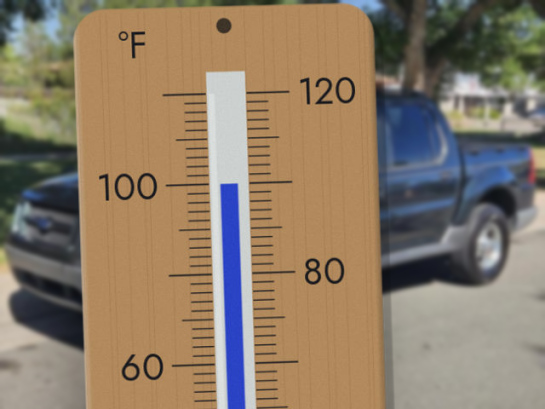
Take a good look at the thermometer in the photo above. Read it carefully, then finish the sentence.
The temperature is 100 °F
